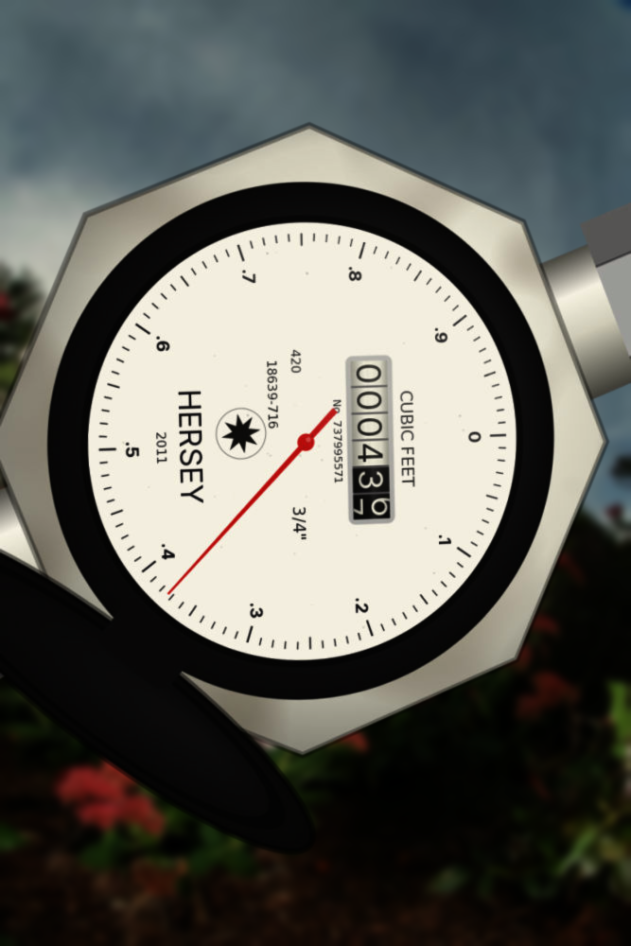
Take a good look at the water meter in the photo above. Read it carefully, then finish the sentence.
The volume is 436.37 ft³
